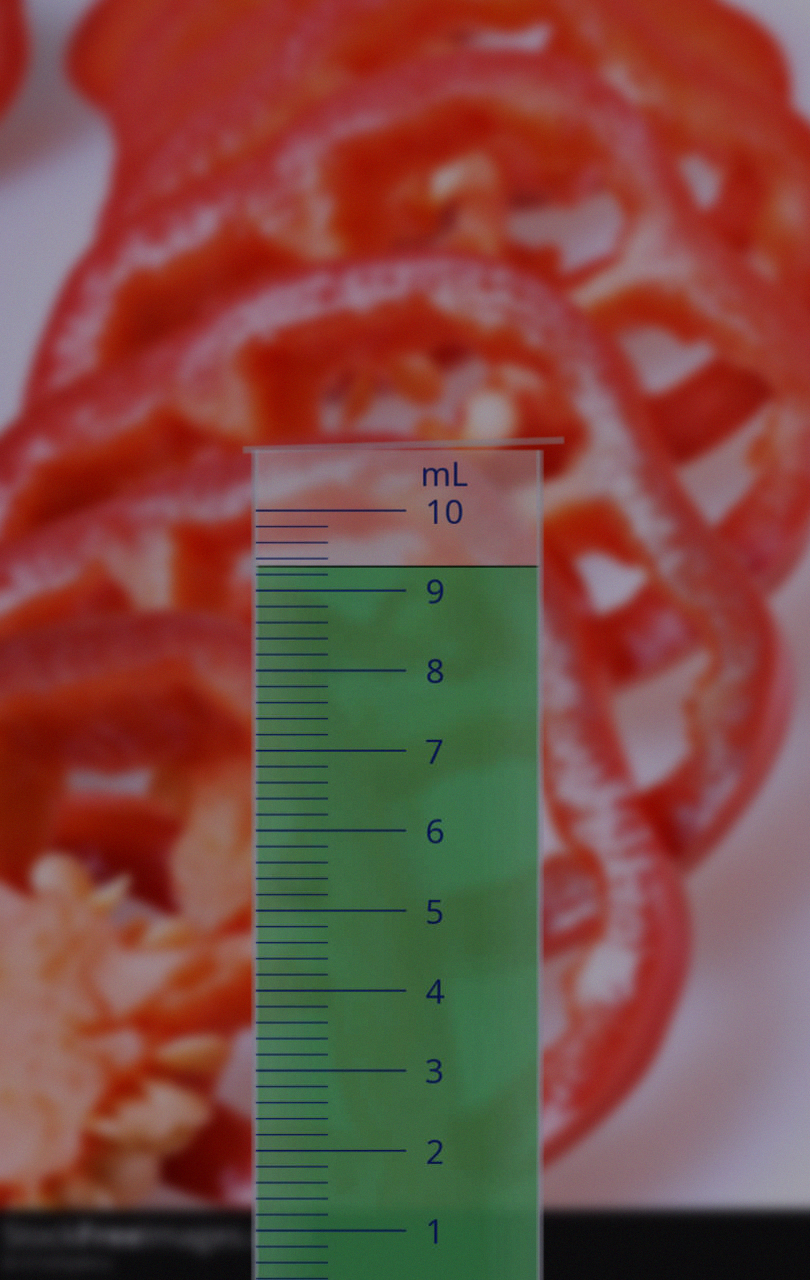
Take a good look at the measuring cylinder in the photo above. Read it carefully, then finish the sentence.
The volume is 9.3 mL
